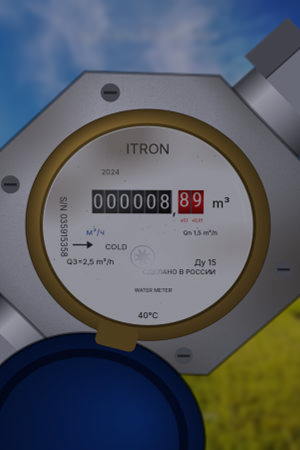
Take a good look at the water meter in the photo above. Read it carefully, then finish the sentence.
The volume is 8.89 m³
